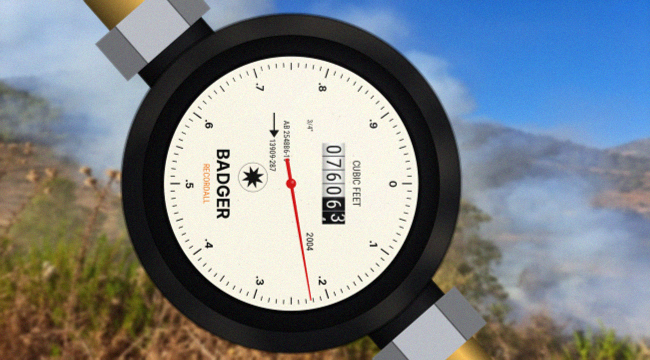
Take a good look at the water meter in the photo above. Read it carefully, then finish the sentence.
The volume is 76063.22 ft³
